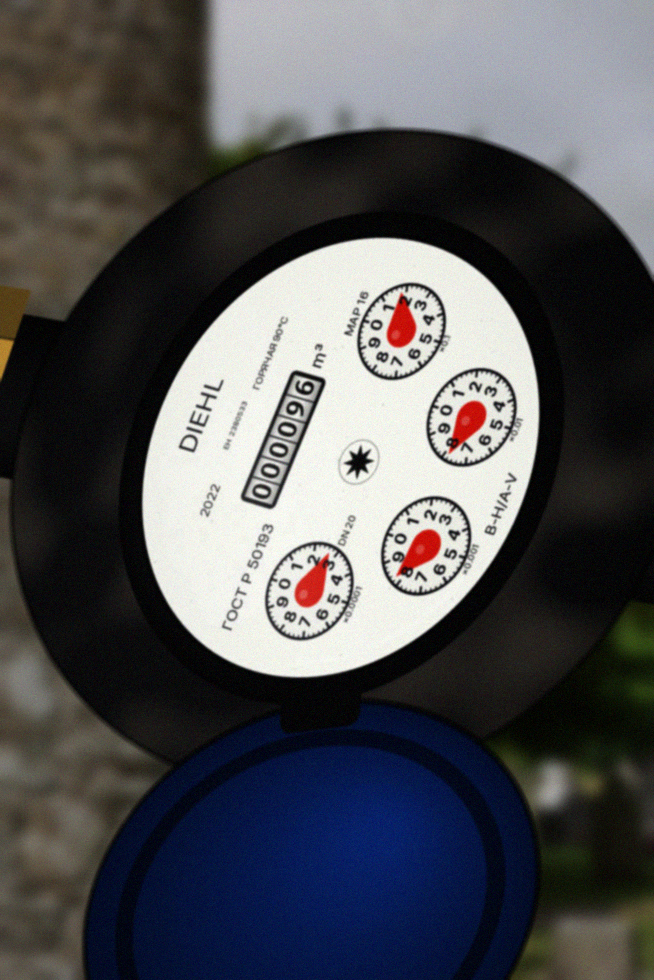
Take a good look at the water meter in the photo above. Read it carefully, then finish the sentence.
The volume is 96.1782 m³
